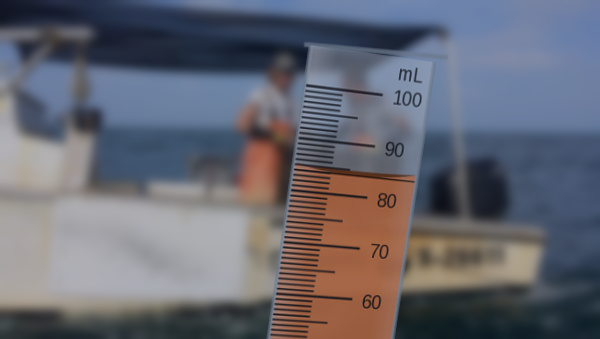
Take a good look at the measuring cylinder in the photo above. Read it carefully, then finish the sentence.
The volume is 84 mL
